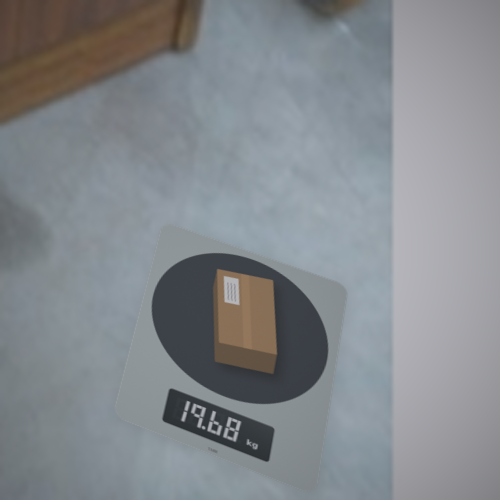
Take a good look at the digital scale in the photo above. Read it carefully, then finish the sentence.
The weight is 19.68 kg
